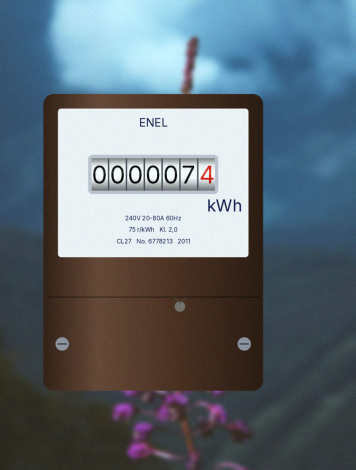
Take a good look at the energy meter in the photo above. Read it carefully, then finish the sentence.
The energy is 7.4 kWh
